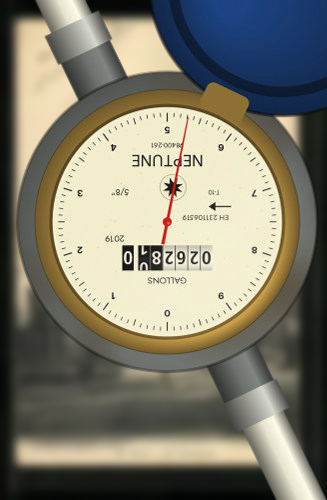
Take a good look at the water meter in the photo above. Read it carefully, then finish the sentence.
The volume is 262805.3 gal
